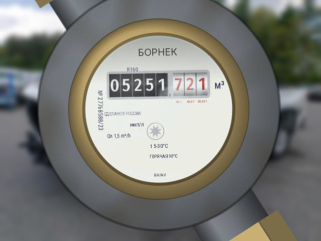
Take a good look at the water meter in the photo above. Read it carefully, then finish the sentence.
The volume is 5251.721 m³
